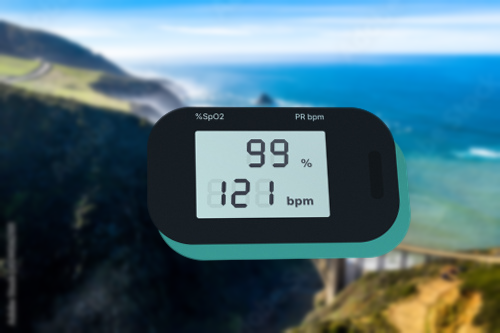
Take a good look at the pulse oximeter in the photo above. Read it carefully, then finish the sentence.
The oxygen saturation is 99 %
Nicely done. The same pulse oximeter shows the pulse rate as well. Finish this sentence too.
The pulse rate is 121 bpm
